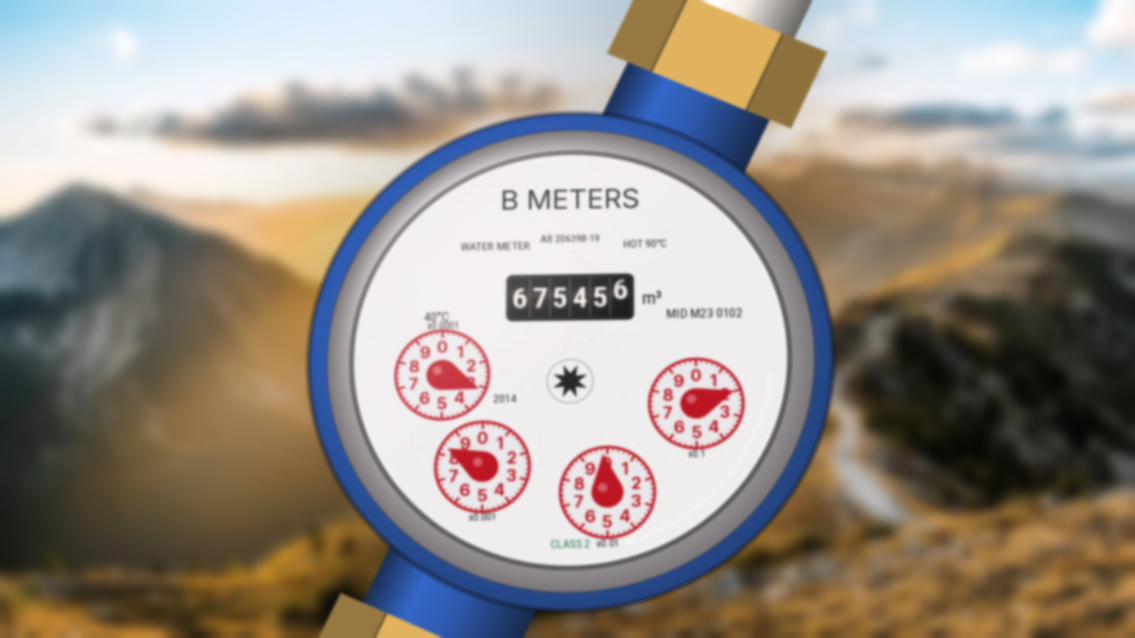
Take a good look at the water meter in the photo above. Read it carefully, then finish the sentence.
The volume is 675456.1983 m³
